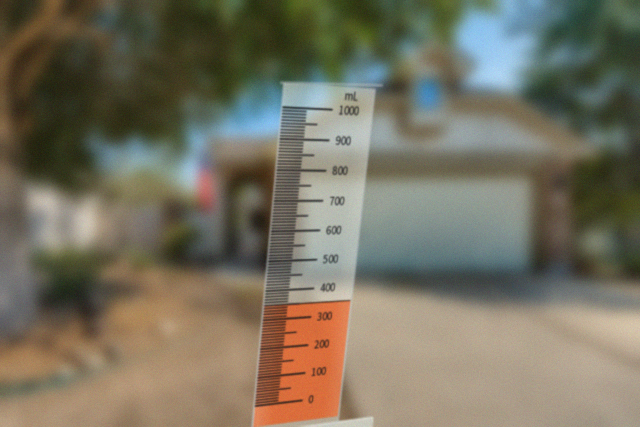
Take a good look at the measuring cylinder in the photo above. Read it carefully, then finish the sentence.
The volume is 350 mL
